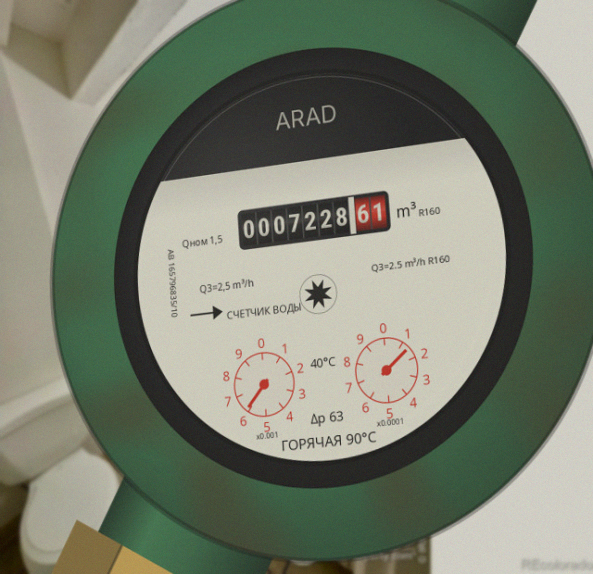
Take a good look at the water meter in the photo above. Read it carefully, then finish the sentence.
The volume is 7228.6161 m³
